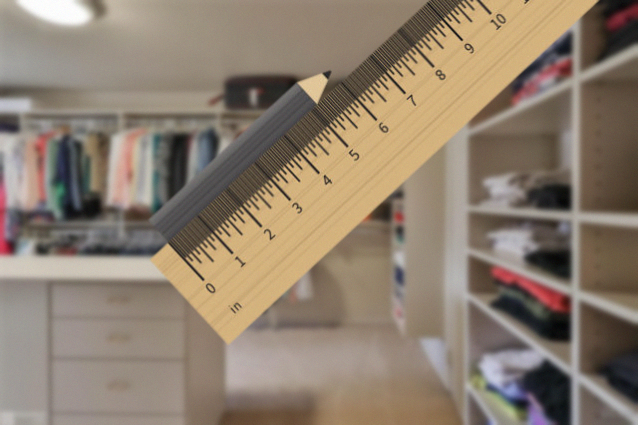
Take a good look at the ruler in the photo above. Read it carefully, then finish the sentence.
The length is 6 in
